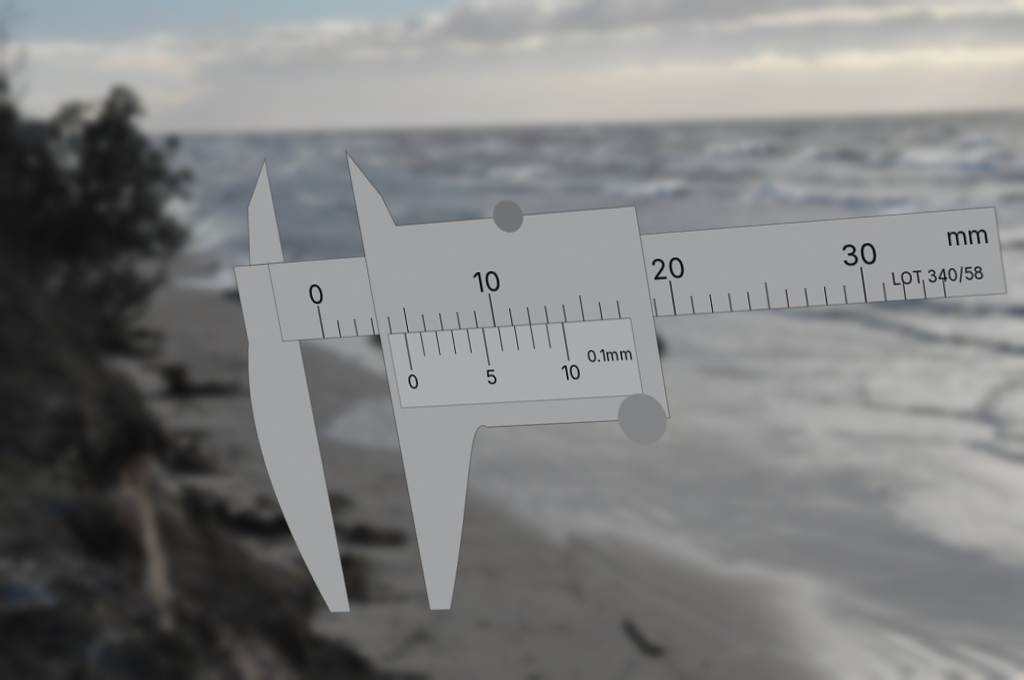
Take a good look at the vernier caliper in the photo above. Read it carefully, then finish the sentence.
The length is 4.8 mm
